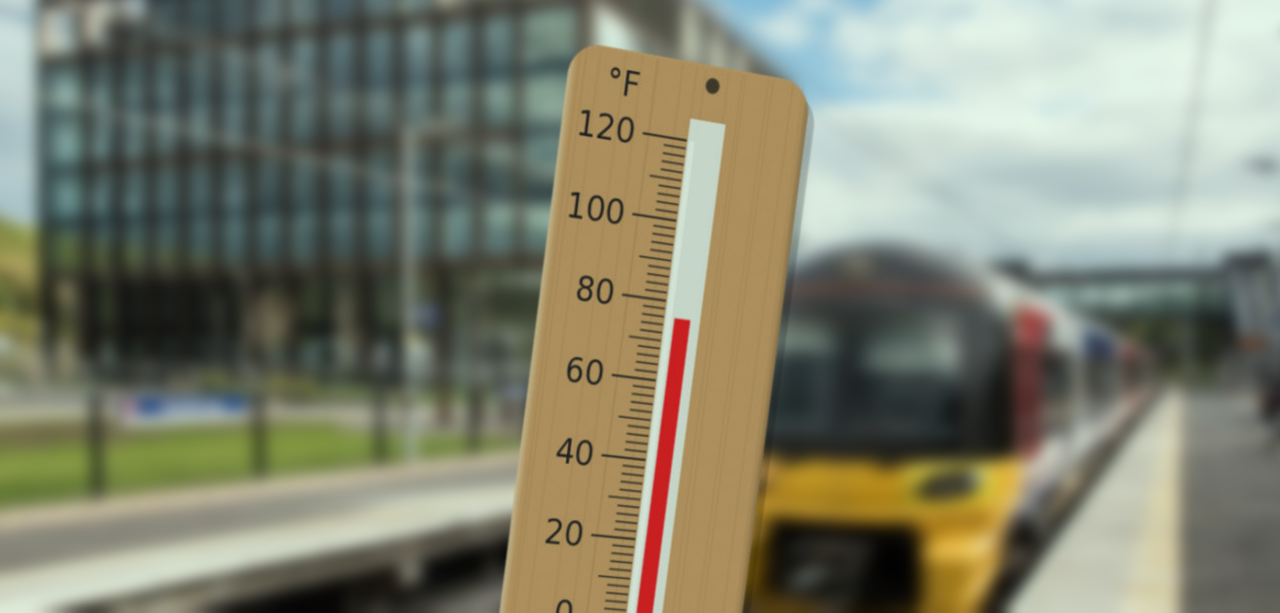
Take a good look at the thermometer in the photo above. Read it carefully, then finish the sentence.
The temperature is 76 °F
